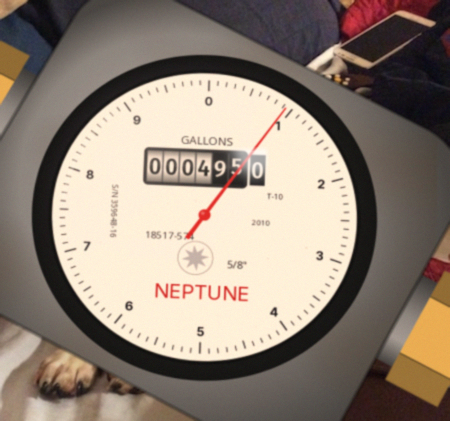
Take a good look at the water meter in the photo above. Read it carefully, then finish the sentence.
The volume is 4950.9 gal
